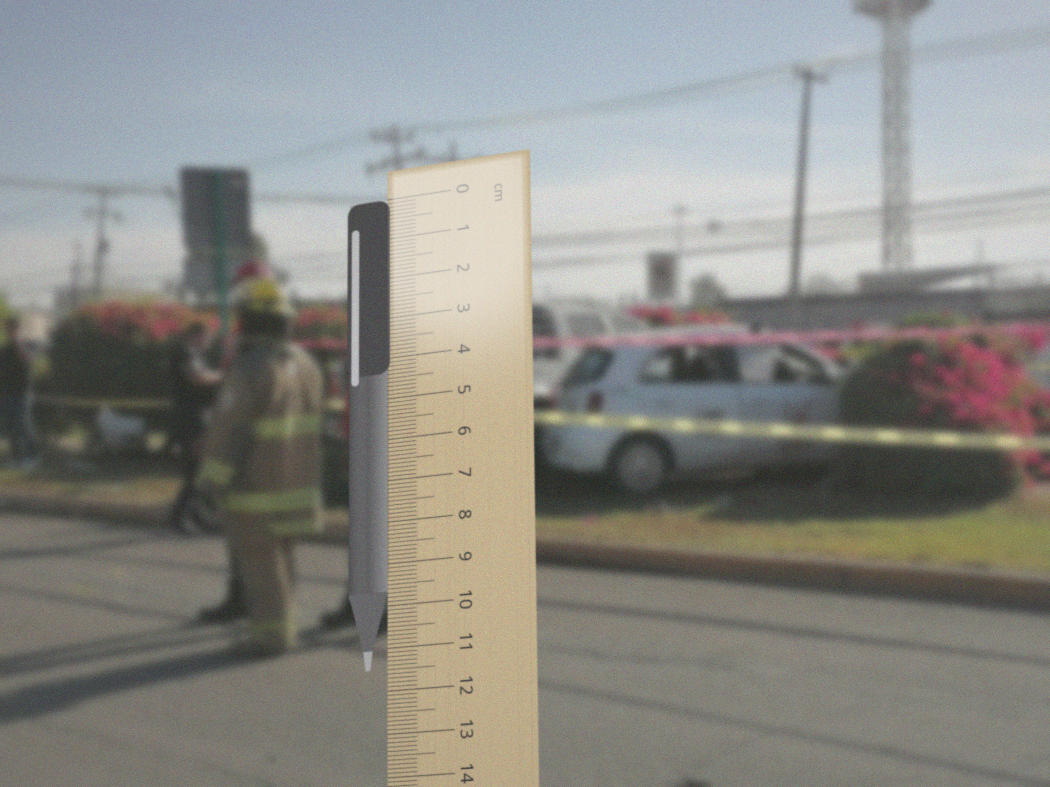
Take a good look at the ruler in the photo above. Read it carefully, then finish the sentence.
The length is 11.5 cm
